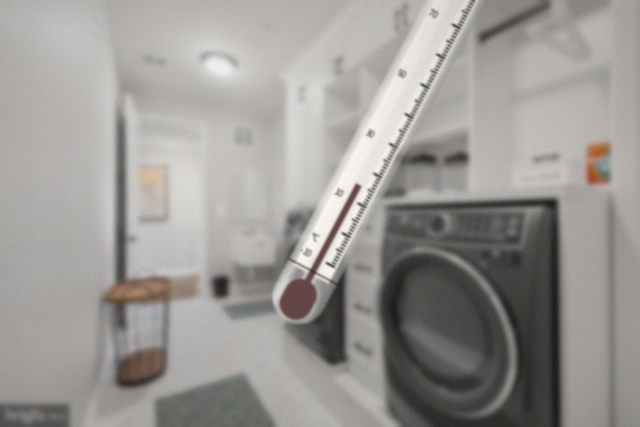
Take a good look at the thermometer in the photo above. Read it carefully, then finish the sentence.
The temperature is 15 °C
